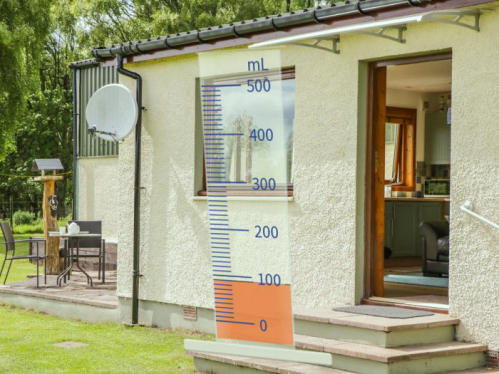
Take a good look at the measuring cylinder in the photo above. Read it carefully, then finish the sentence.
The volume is 90 mL
